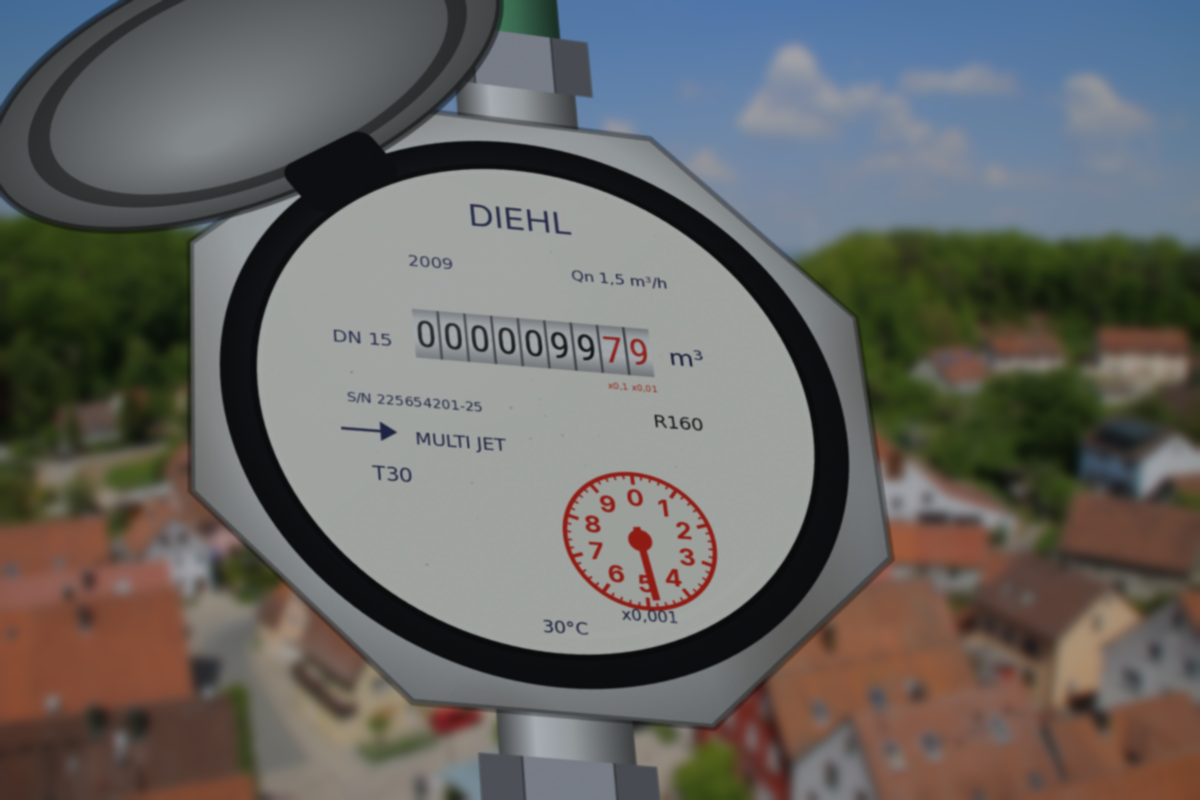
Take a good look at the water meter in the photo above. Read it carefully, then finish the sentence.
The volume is 99.794 m³
